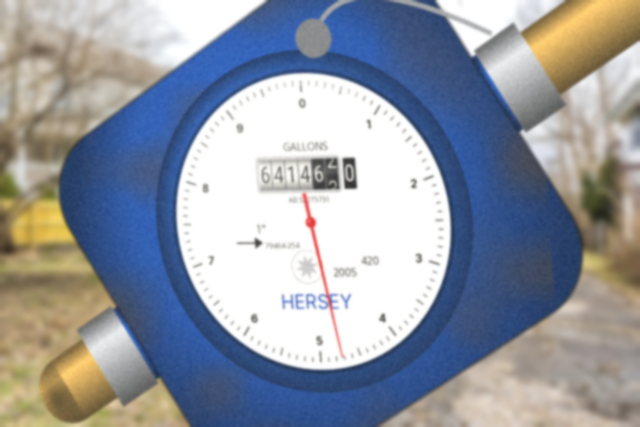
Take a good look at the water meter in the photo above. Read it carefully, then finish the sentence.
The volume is 6414624.7 gal
